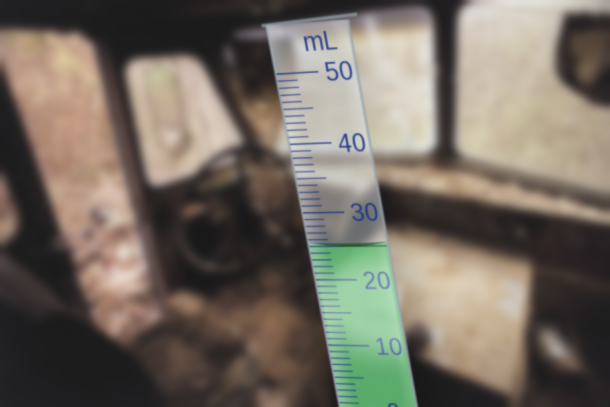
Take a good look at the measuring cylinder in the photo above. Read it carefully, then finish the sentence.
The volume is 25 mL
